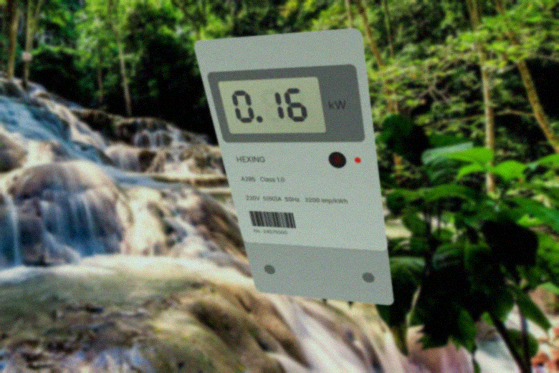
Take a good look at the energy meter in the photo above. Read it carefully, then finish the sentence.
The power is 0.16 kW
